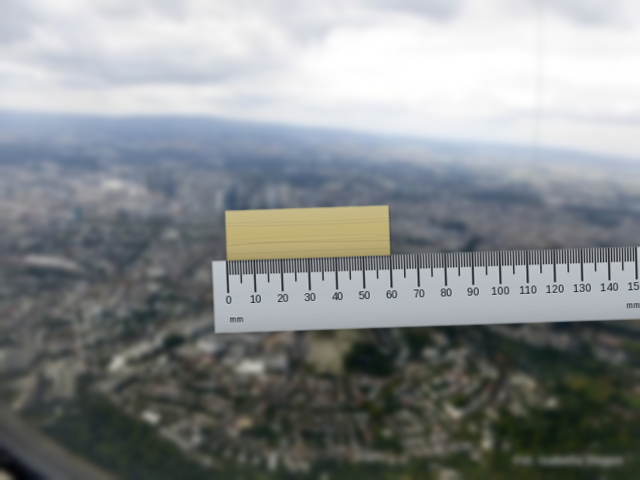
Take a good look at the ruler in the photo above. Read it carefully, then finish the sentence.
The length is 60 mm
